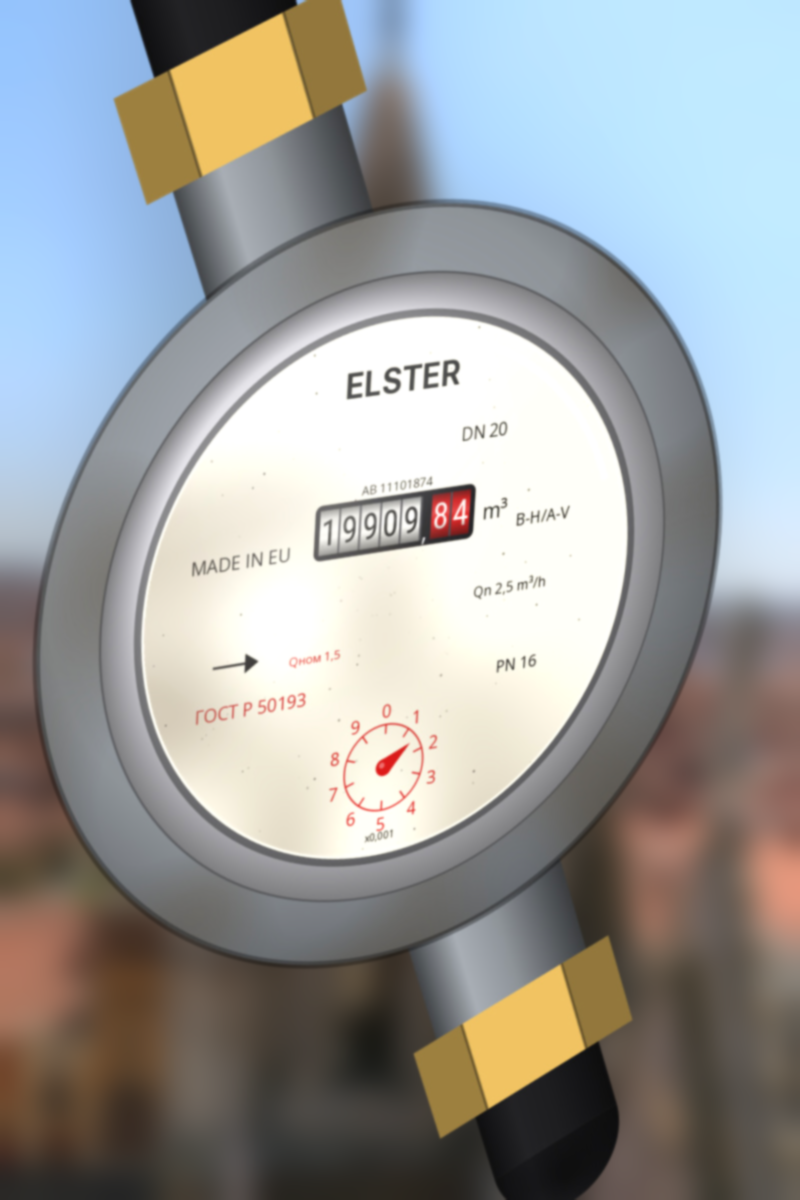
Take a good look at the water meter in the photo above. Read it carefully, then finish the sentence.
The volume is 19909.841 m³
